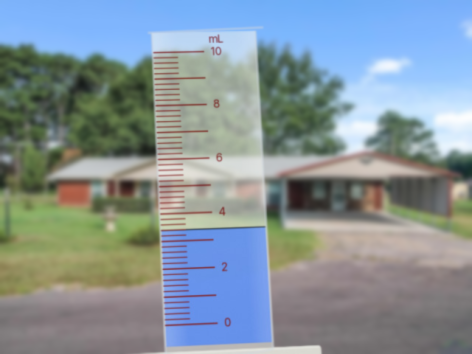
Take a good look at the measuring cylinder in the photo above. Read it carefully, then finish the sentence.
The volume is 3.4 mL
